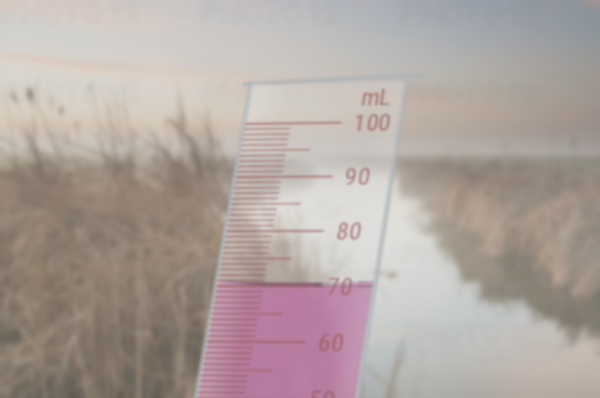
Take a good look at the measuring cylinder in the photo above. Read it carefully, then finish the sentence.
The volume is 70 mL
